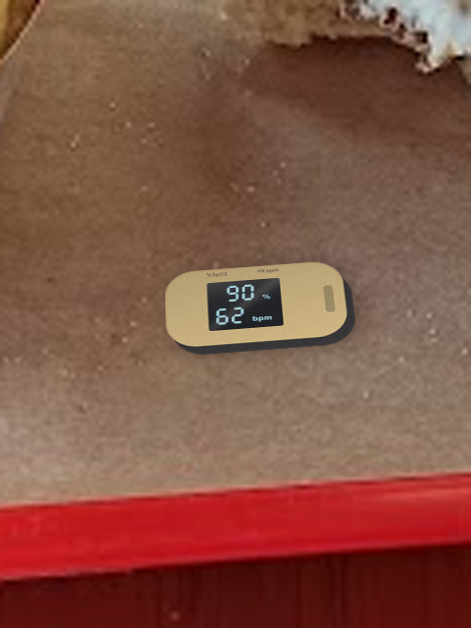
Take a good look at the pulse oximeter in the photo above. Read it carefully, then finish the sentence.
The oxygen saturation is 90 %
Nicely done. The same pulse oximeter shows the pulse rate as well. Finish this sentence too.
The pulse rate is 62 bpm
